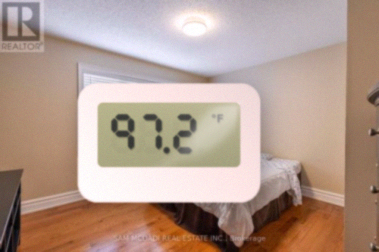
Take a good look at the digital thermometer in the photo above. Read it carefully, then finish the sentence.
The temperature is 97.2 °F
